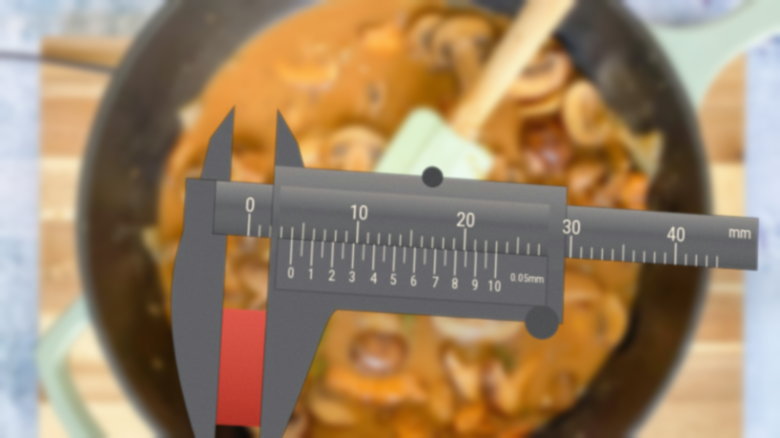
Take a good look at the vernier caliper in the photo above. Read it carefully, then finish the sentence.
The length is 4.0 mm
